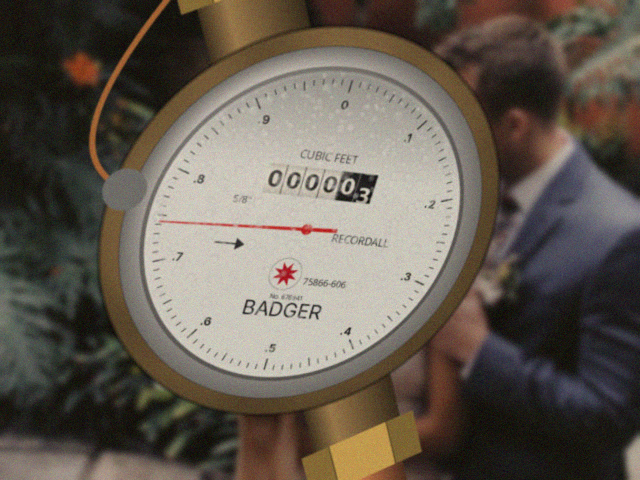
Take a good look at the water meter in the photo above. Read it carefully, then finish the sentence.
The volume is 2.74 ft³
